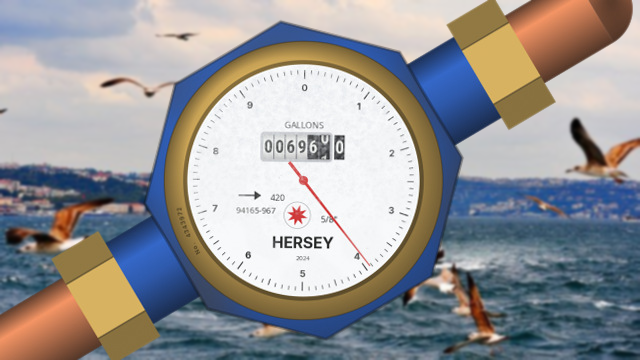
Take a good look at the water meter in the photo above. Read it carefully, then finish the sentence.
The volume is 69603.9 gal
